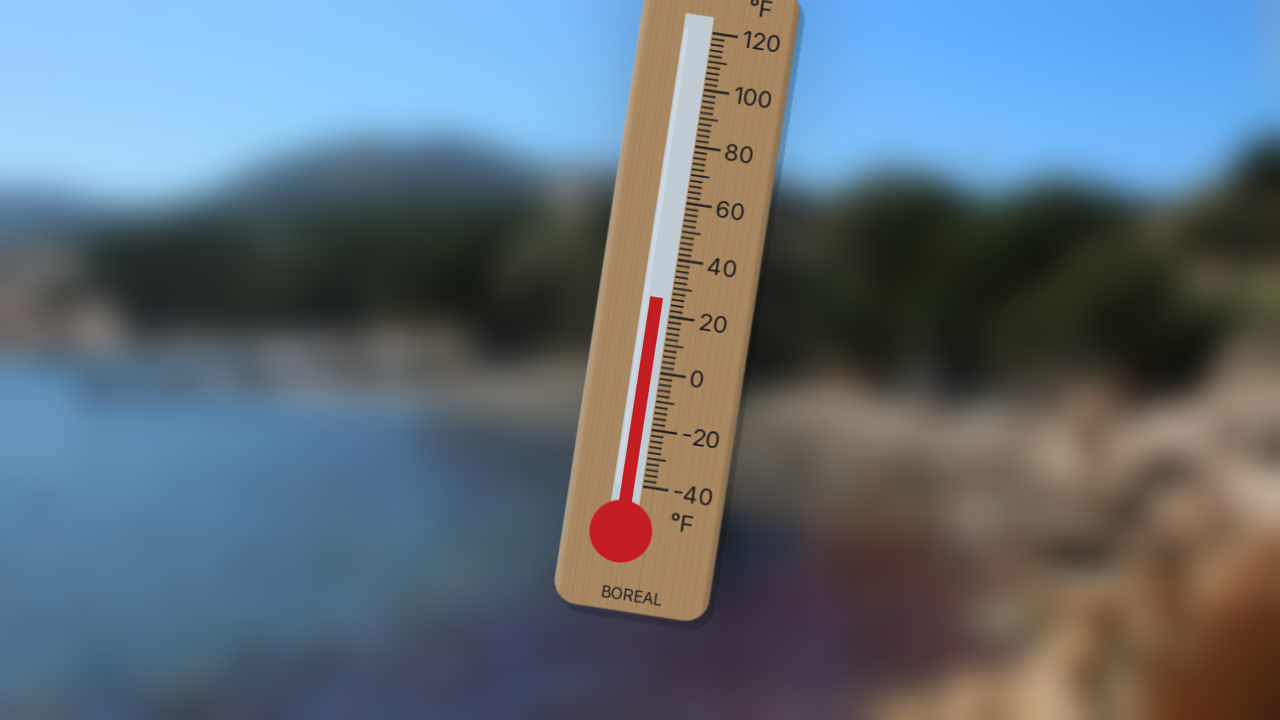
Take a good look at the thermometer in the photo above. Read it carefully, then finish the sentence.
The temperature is 26 °F
